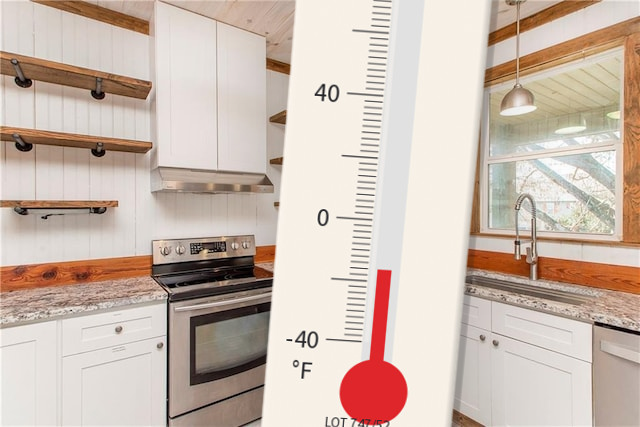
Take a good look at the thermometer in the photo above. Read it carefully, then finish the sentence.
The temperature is -16 °F
